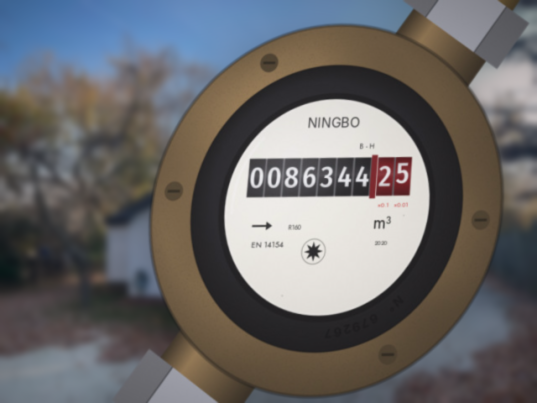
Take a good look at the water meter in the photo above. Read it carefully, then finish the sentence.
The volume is 86344.25 m³
